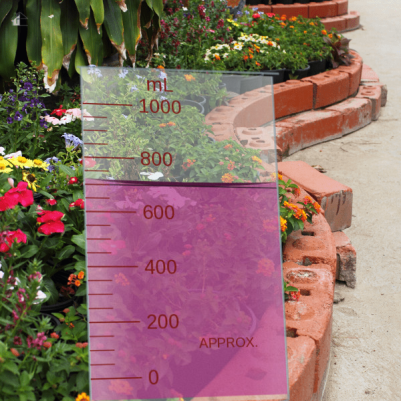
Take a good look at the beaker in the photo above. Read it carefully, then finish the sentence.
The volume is 700 mL
